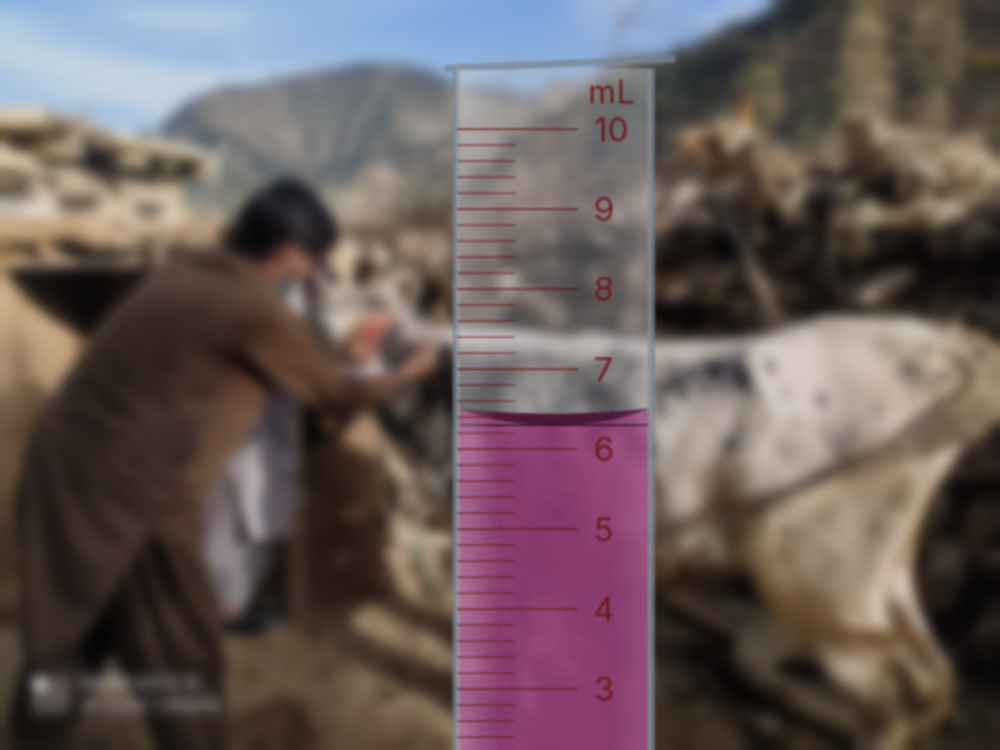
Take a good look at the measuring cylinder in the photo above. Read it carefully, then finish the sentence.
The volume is 6.3 mL
